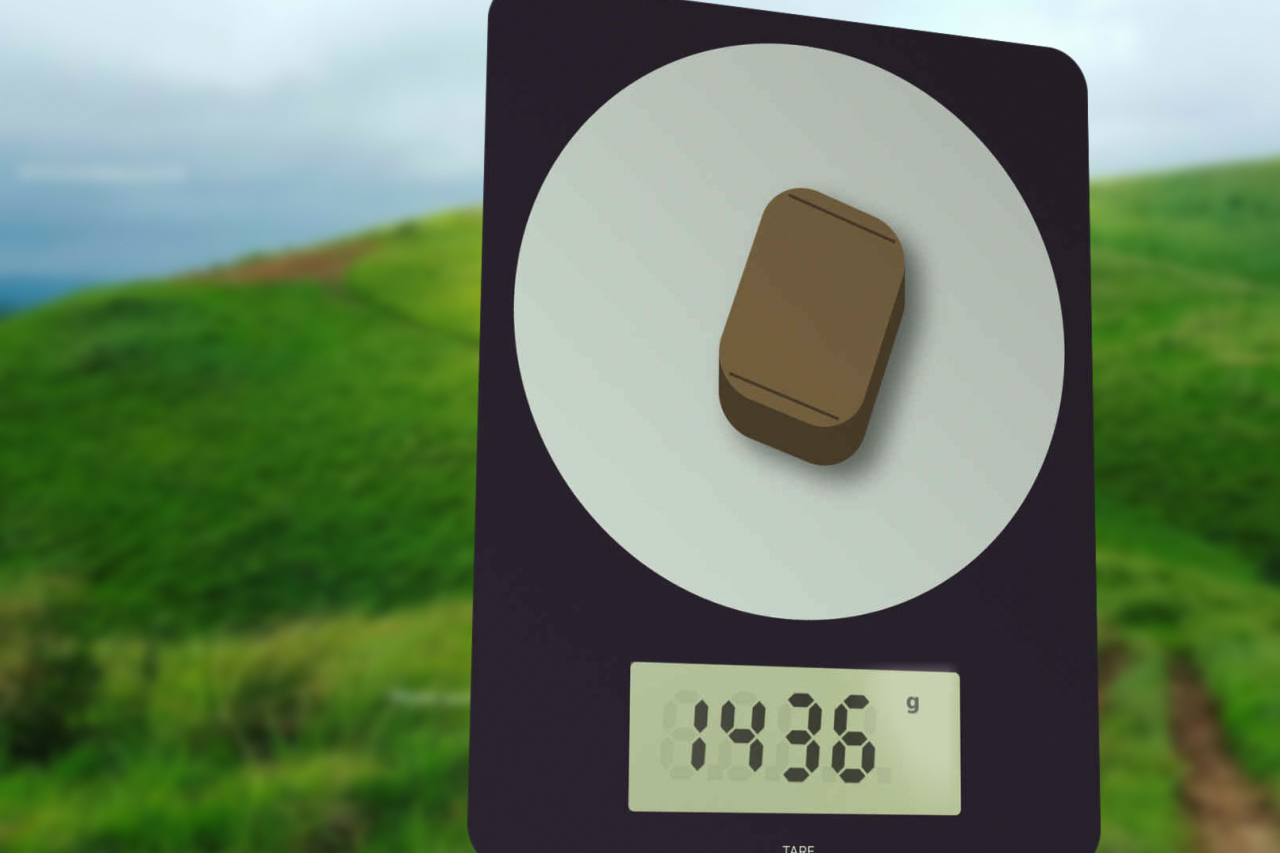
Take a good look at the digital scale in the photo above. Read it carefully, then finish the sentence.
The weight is 1436 g
